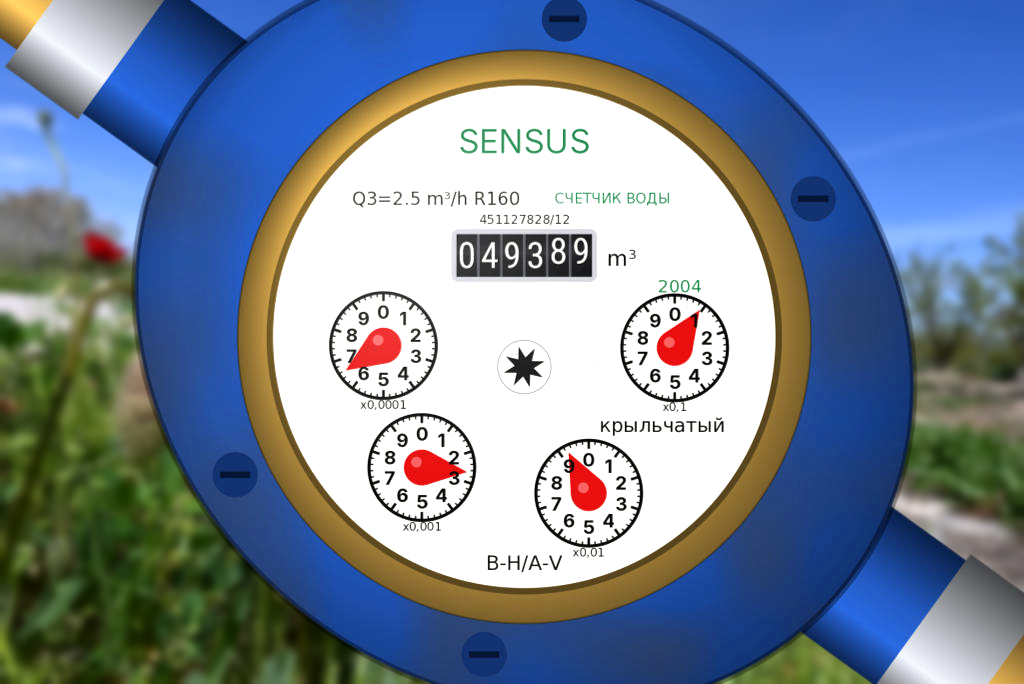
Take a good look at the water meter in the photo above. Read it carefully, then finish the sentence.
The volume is 49389.0926 m³
